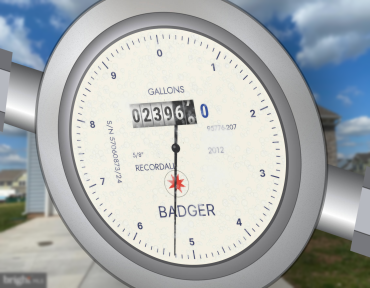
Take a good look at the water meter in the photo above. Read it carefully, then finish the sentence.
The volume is 239675.3 gal
